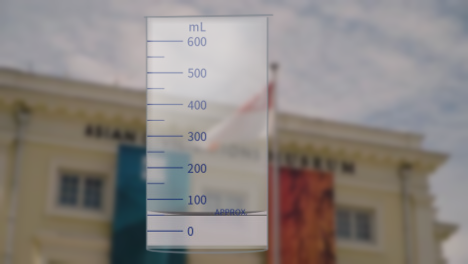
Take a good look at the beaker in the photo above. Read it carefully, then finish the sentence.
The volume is 50 mL
